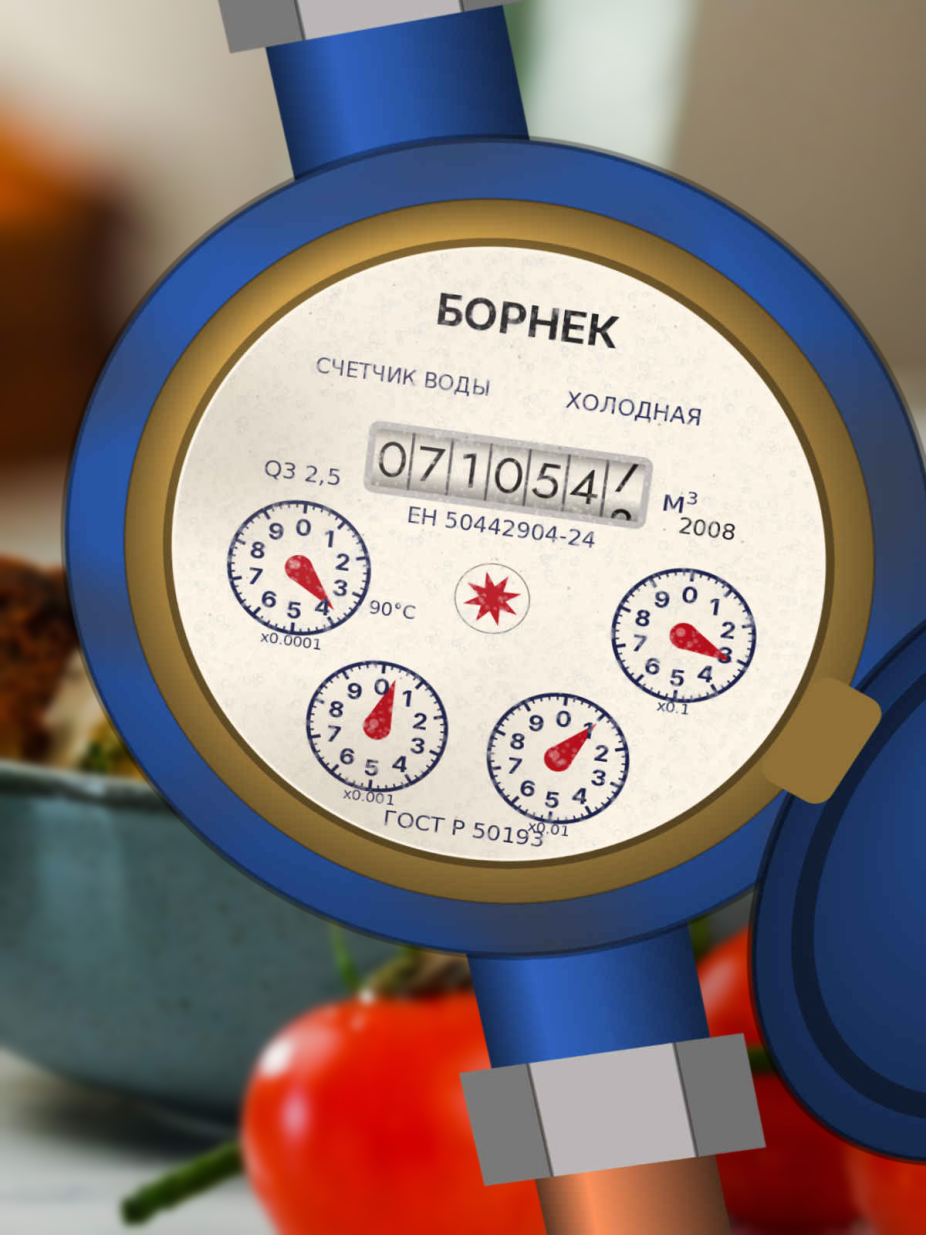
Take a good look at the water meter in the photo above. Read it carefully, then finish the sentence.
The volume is 710547.3103 m³
